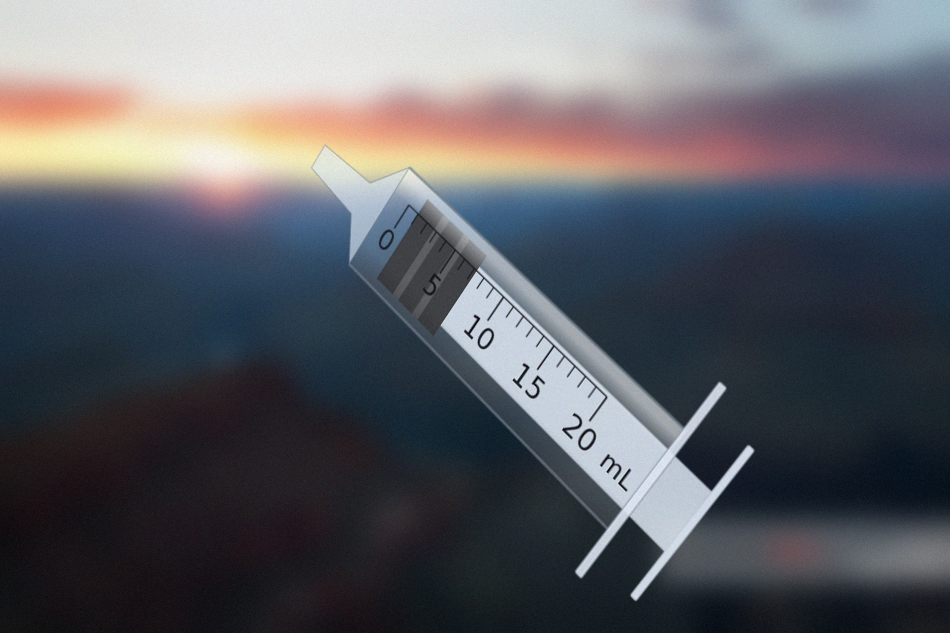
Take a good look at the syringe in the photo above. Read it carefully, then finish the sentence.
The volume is 1 mL
